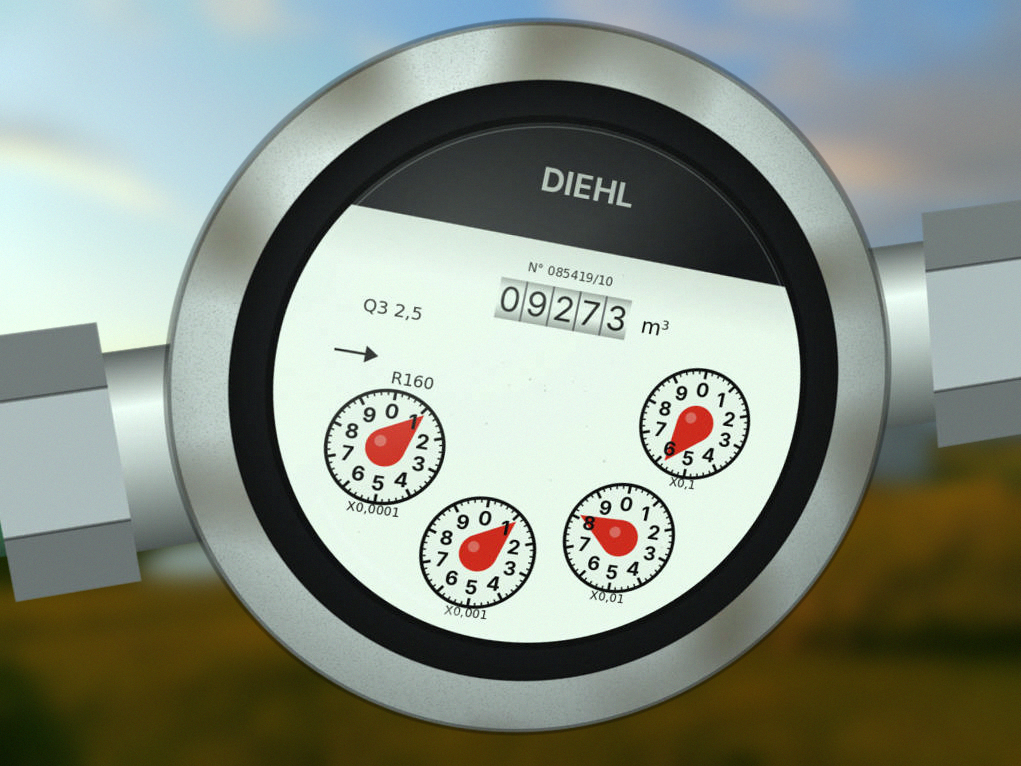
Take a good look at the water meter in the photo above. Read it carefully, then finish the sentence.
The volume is 9273.5811 m³
